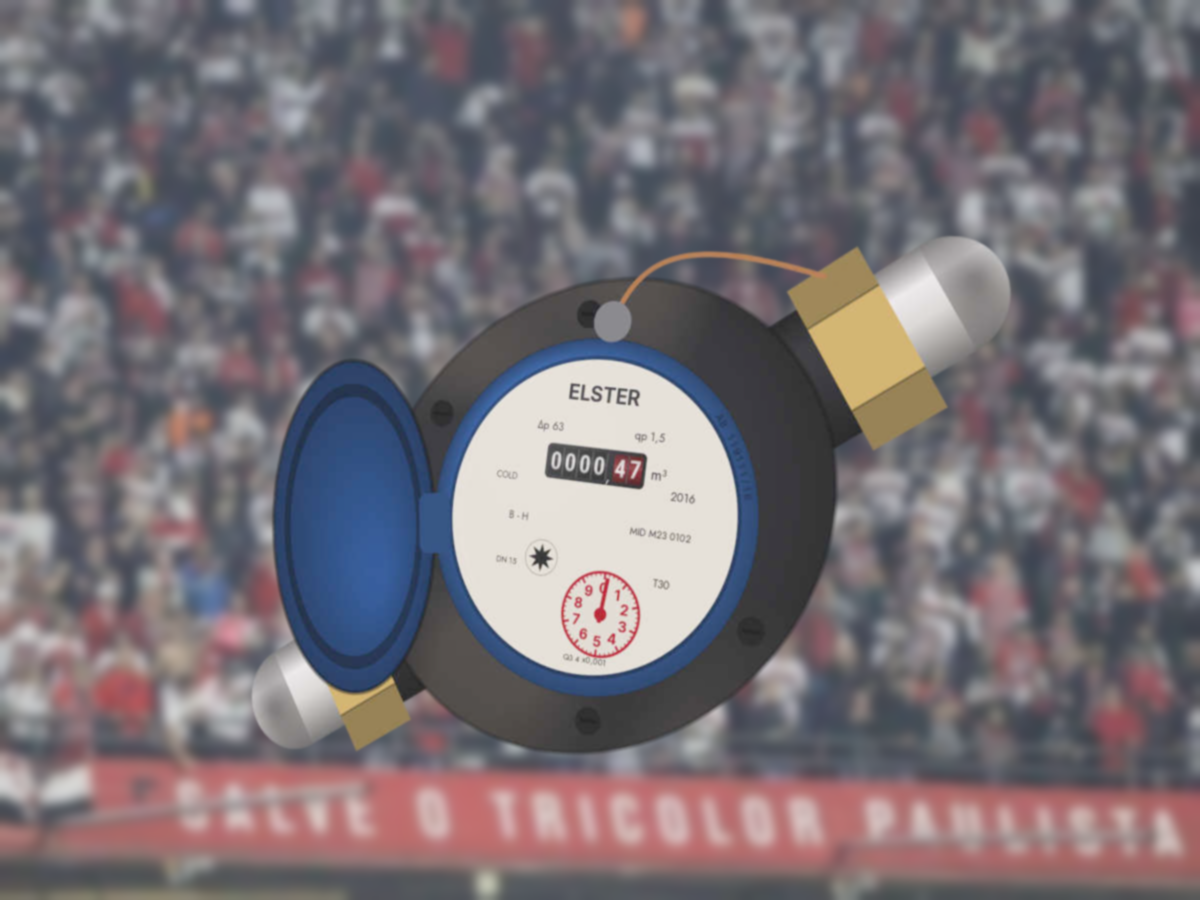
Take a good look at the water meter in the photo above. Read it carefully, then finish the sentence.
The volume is 0.470 m³
